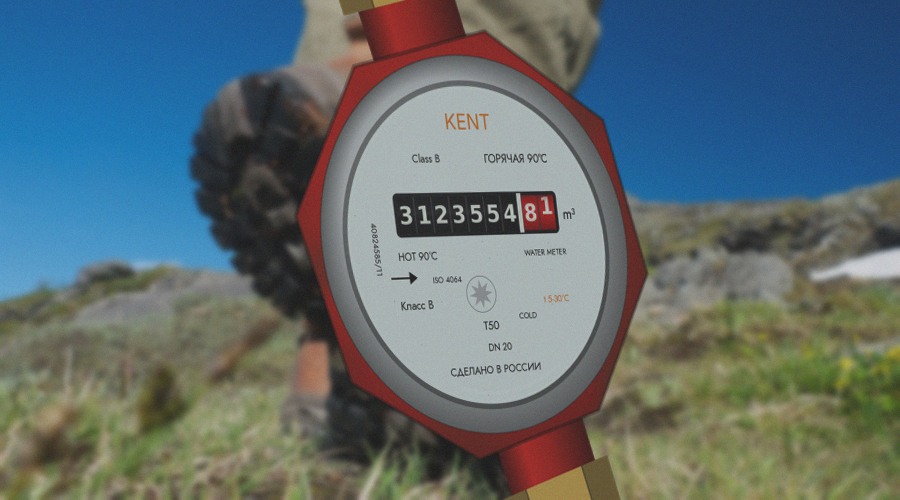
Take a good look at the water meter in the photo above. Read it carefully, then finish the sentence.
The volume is 3123554.81 m³
